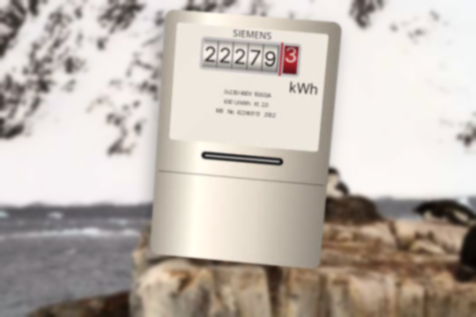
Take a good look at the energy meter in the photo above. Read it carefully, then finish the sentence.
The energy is 22279.3 kWh
